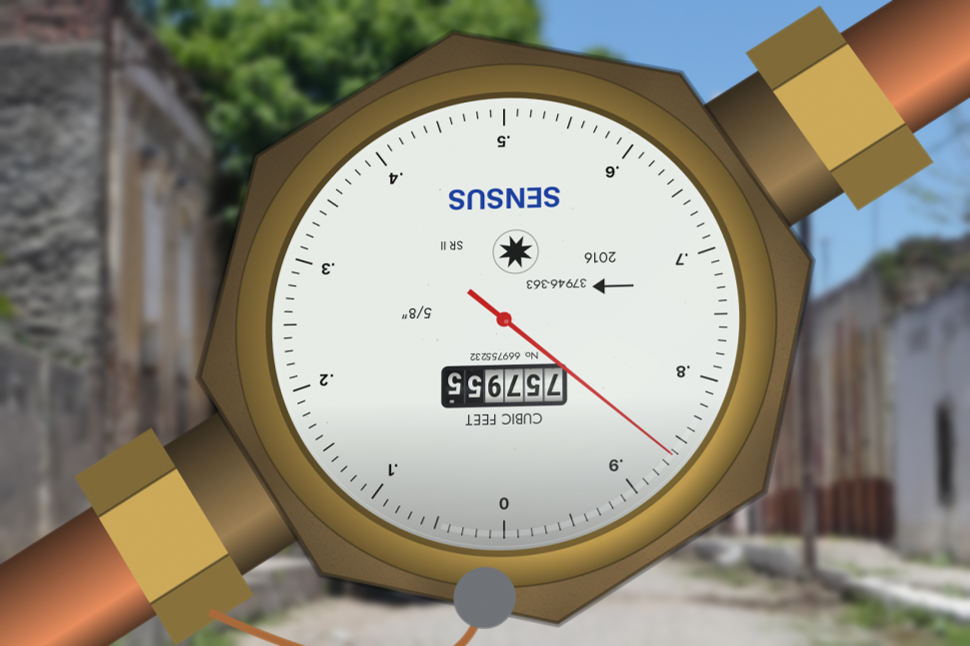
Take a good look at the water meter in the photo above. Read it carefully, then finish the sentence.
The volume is 757954.86 ft³
